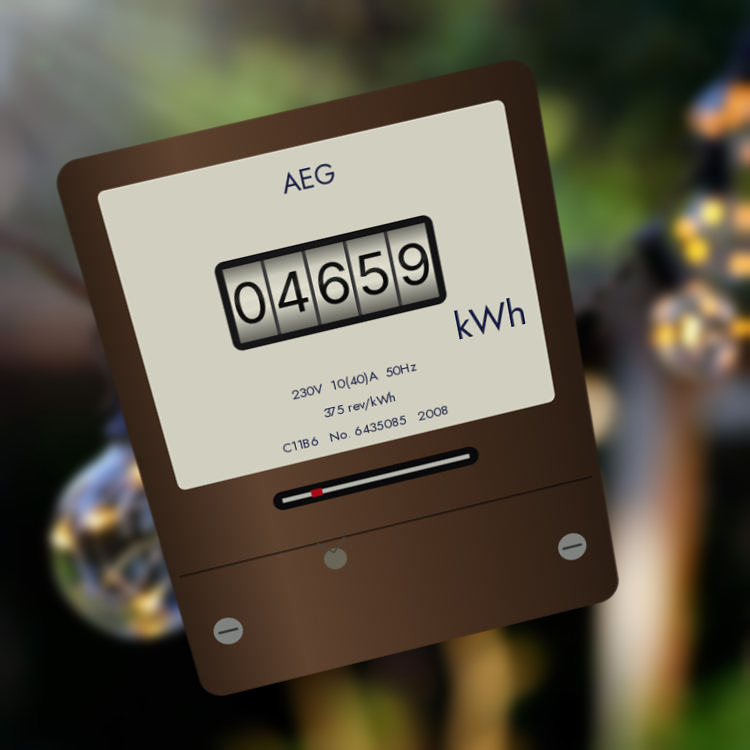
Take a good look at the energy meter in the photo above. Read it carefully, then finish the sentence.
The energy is 4659 kWh
